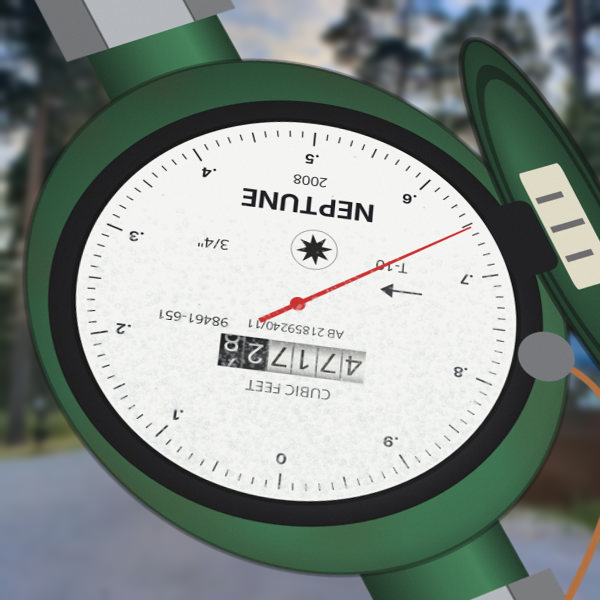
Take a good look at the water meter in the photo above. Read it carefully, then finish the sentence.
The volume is 471727.65 ft³
